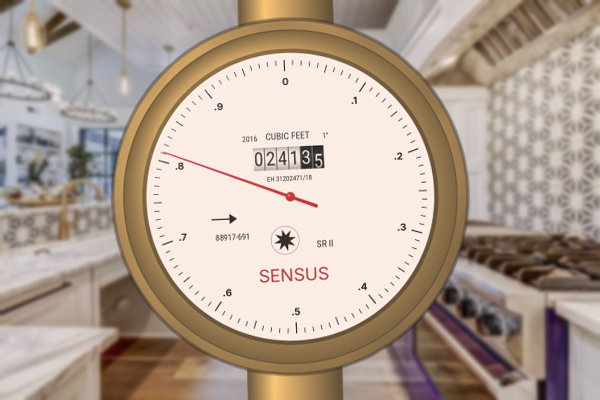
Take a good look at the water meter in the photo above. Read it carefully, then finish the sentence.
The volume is 24134.81 ft³
